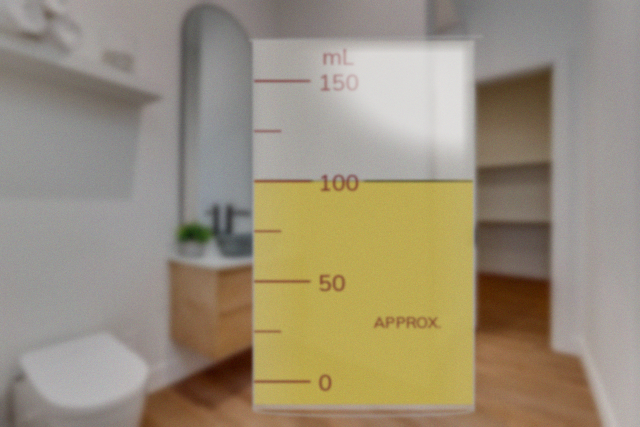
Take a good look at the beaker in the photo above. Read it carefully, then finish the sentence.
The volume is 100 mL
